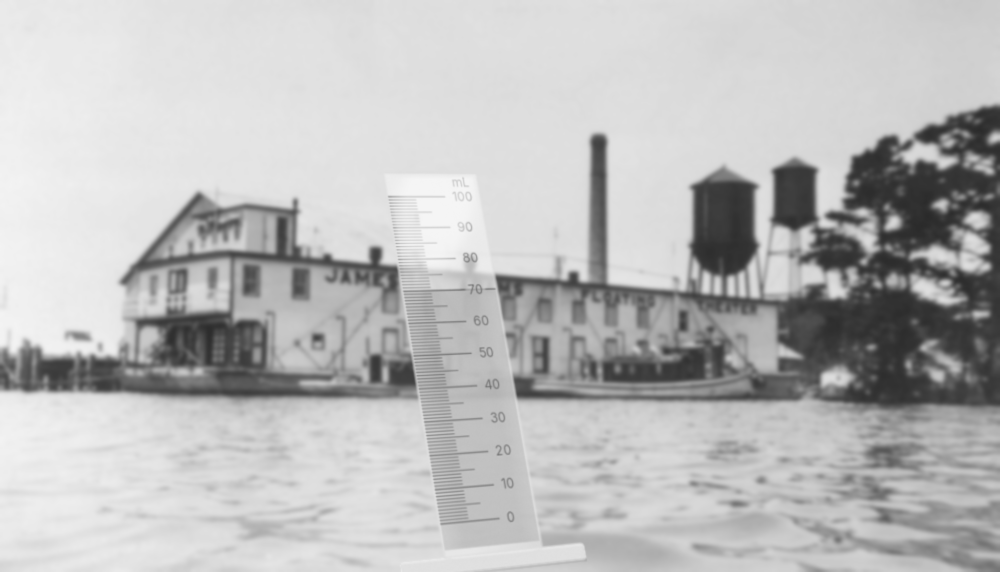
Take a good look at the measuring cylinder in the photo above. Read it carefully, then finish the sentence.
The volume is 70 mL
